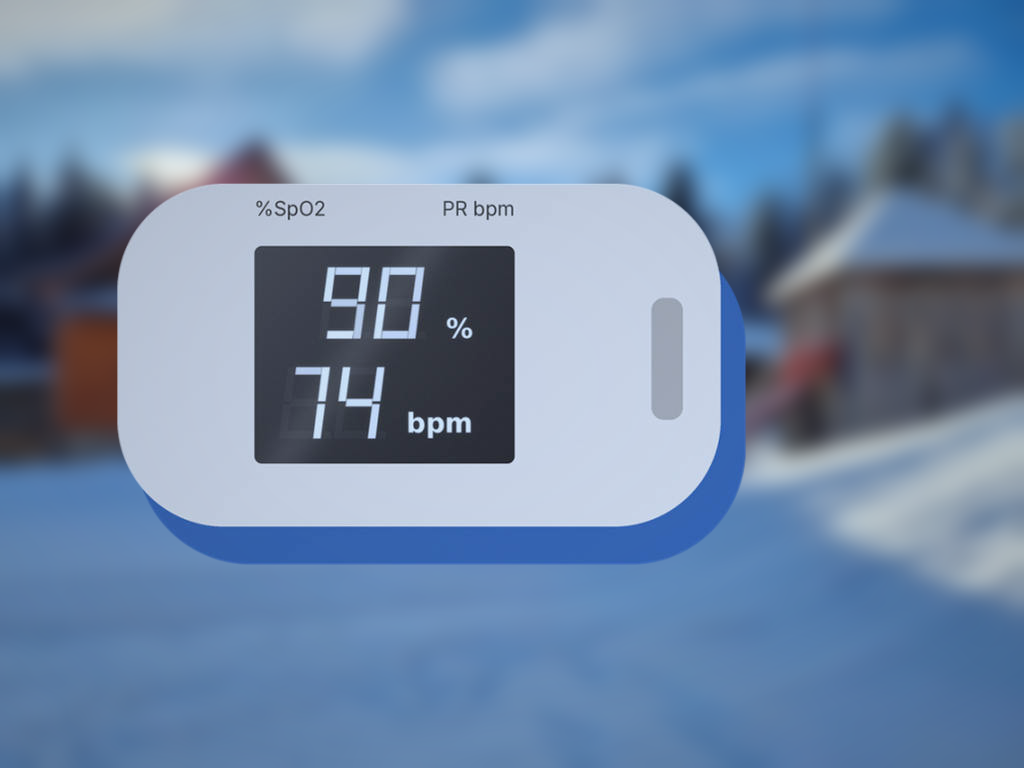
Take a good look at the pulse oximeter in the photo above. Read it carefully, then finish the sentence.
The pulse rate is 74 bpm
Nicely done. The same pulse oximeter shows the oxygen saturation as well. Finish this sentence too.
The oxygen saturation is 90 %
